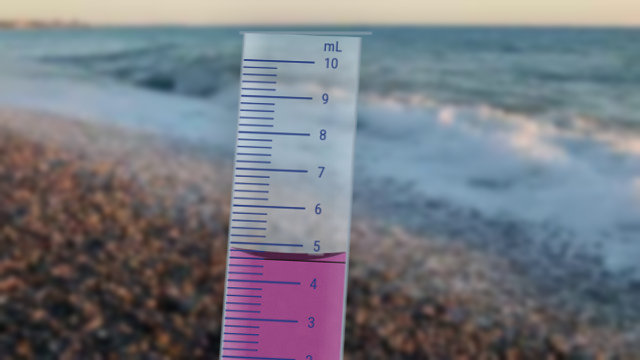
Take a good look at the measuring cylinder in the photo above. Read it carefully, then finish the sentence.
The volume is 4.6 mL
